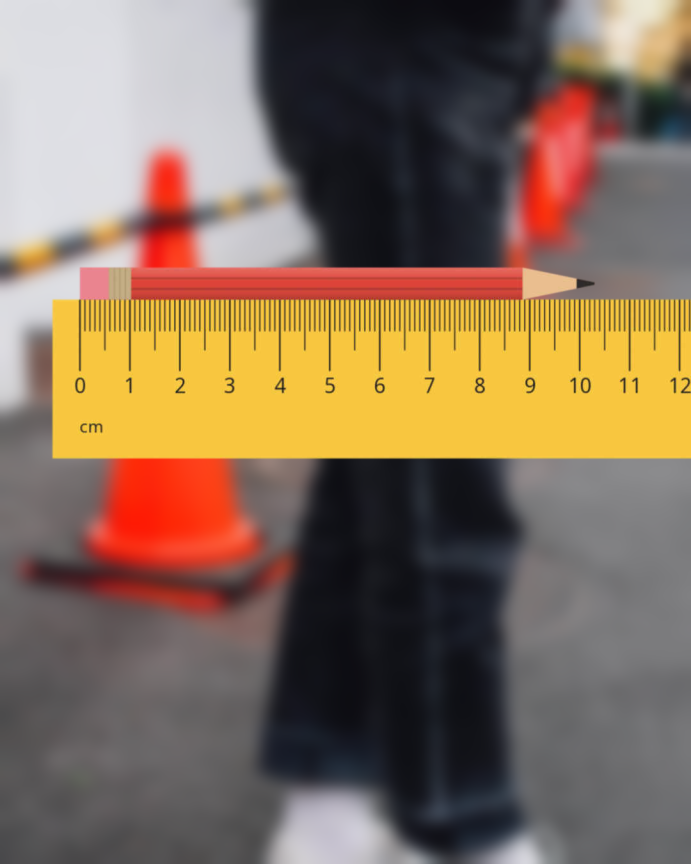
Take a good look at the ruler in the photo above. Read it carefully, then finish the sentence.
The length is 10.3 cm
